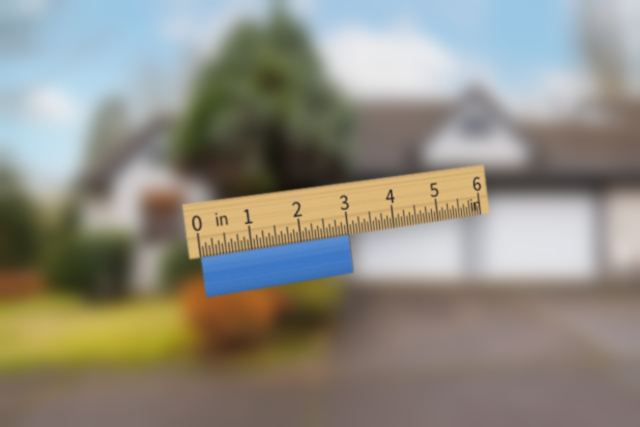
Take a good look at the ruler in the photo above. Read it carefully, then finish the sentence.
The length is 3 in
